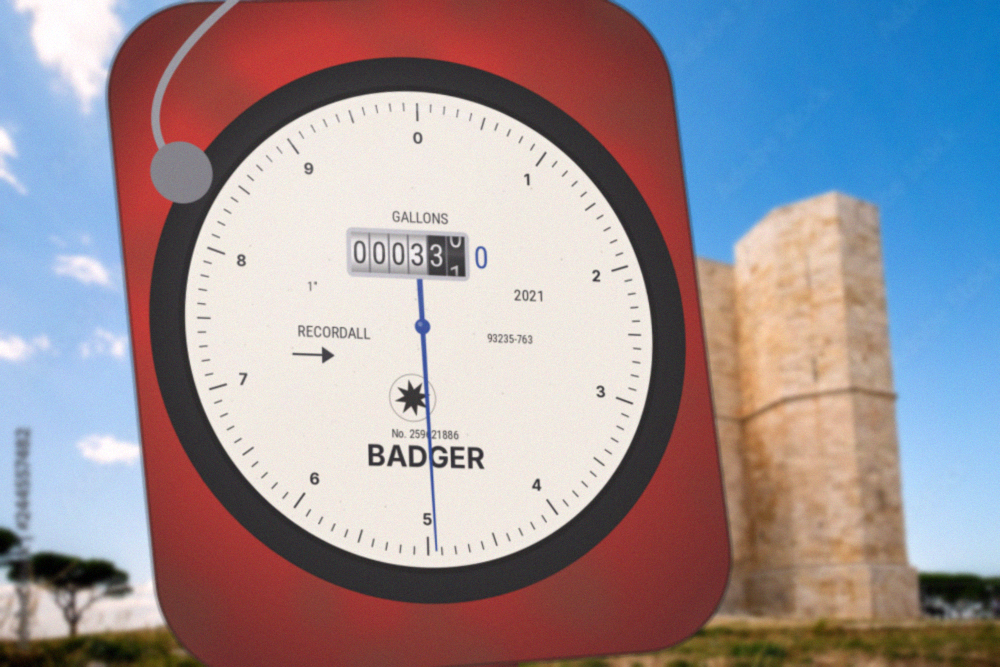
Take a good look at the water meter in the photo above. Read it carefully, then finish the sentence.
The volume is 3304.9 gal
